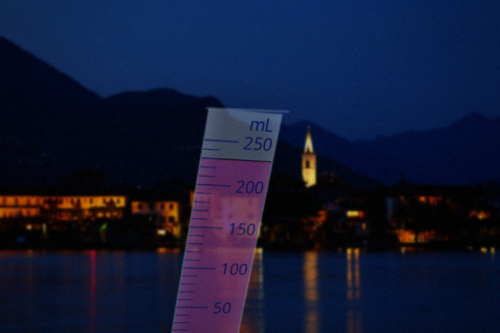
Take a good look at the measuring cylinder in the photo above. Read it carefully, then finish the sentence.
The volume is 230 mL
